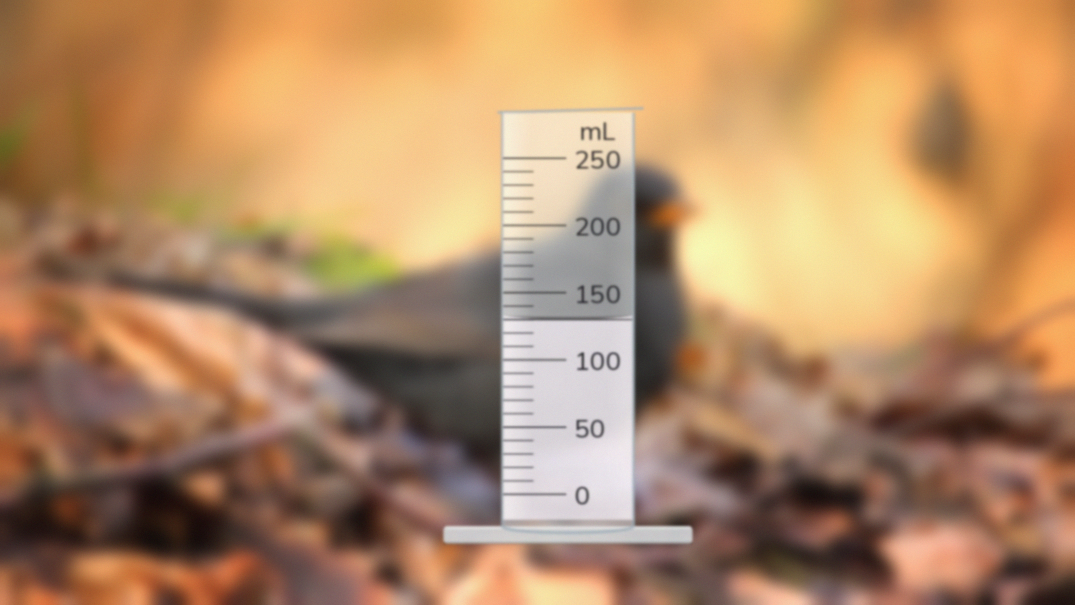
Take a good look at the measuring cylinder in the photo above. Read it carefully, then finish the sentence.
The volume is 130 mL
